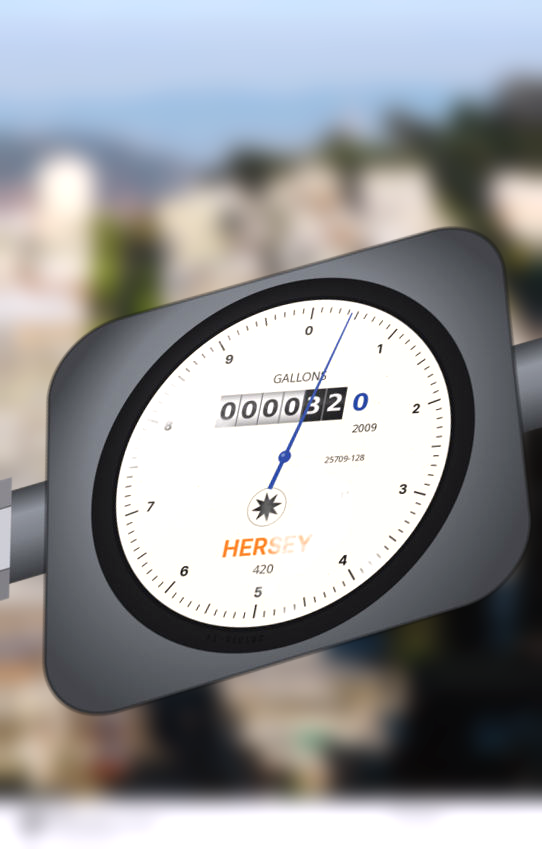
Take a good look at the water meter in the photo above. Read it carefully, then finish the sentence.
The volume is 320.4 gal
